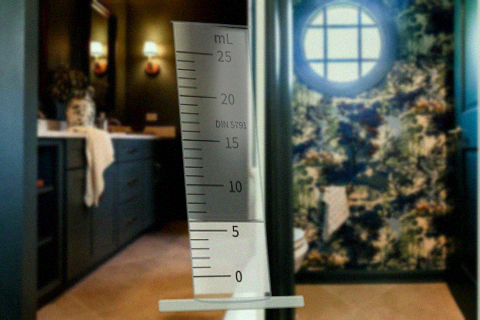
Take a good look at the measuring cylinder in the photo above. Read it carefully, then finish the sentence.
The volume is 6 mL
